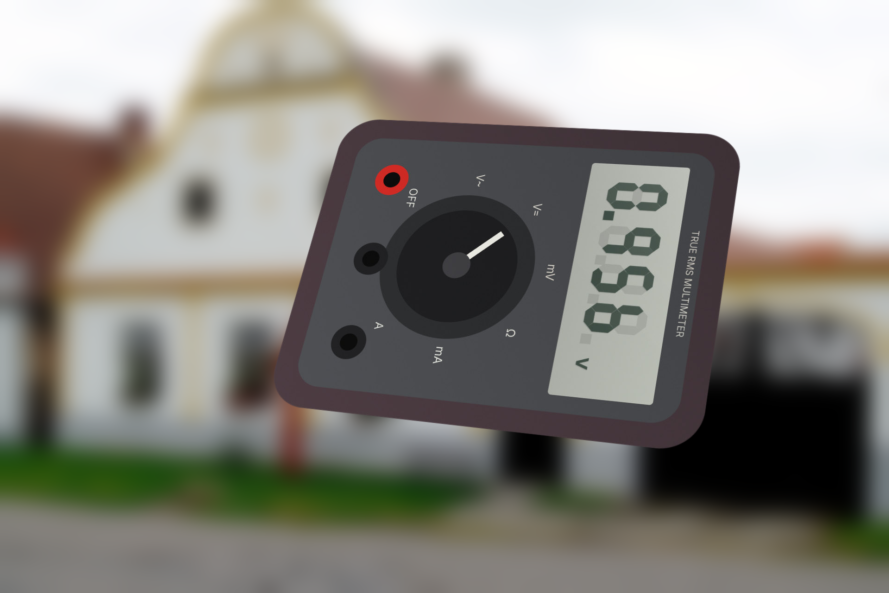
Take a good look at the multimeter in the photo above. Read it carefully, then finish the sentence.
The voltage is 0.956 V
